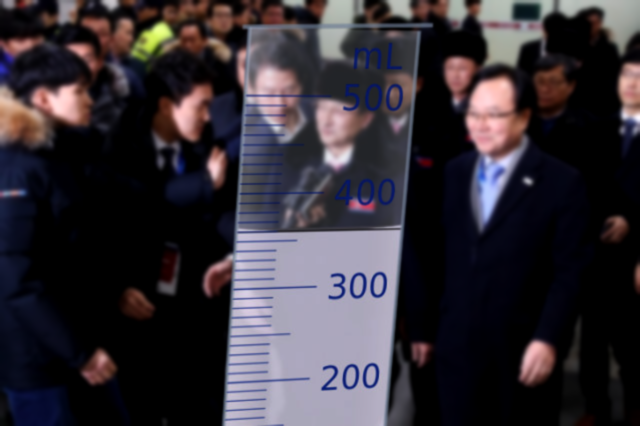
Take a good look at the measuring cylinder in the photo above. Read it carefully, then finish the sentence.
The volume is 360 mL
